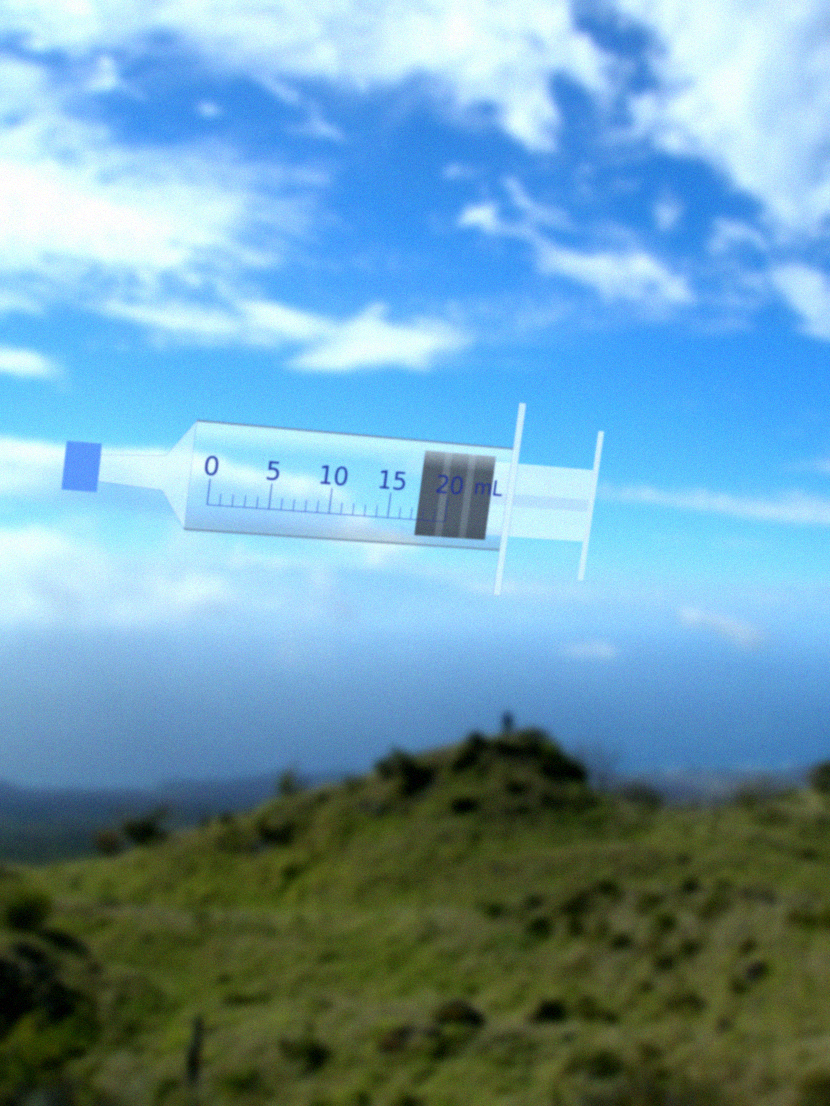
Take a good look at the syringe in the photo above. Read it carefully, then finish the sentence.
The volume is 17.5 mL
